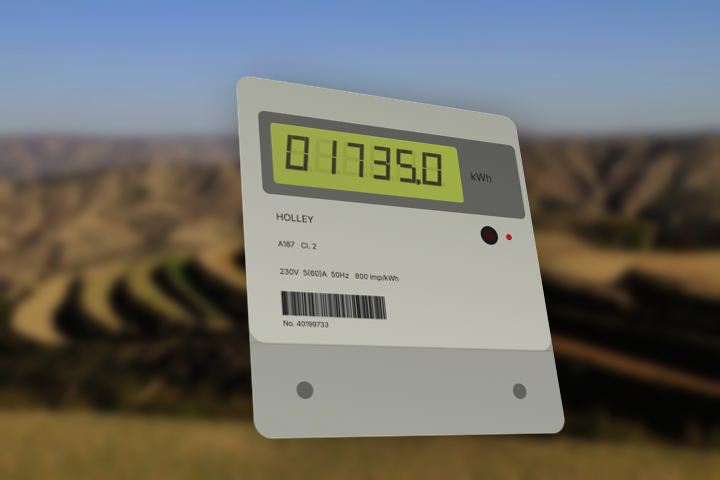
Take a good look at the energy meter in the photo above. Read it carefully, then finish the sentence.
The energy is 1735.0 kWh
